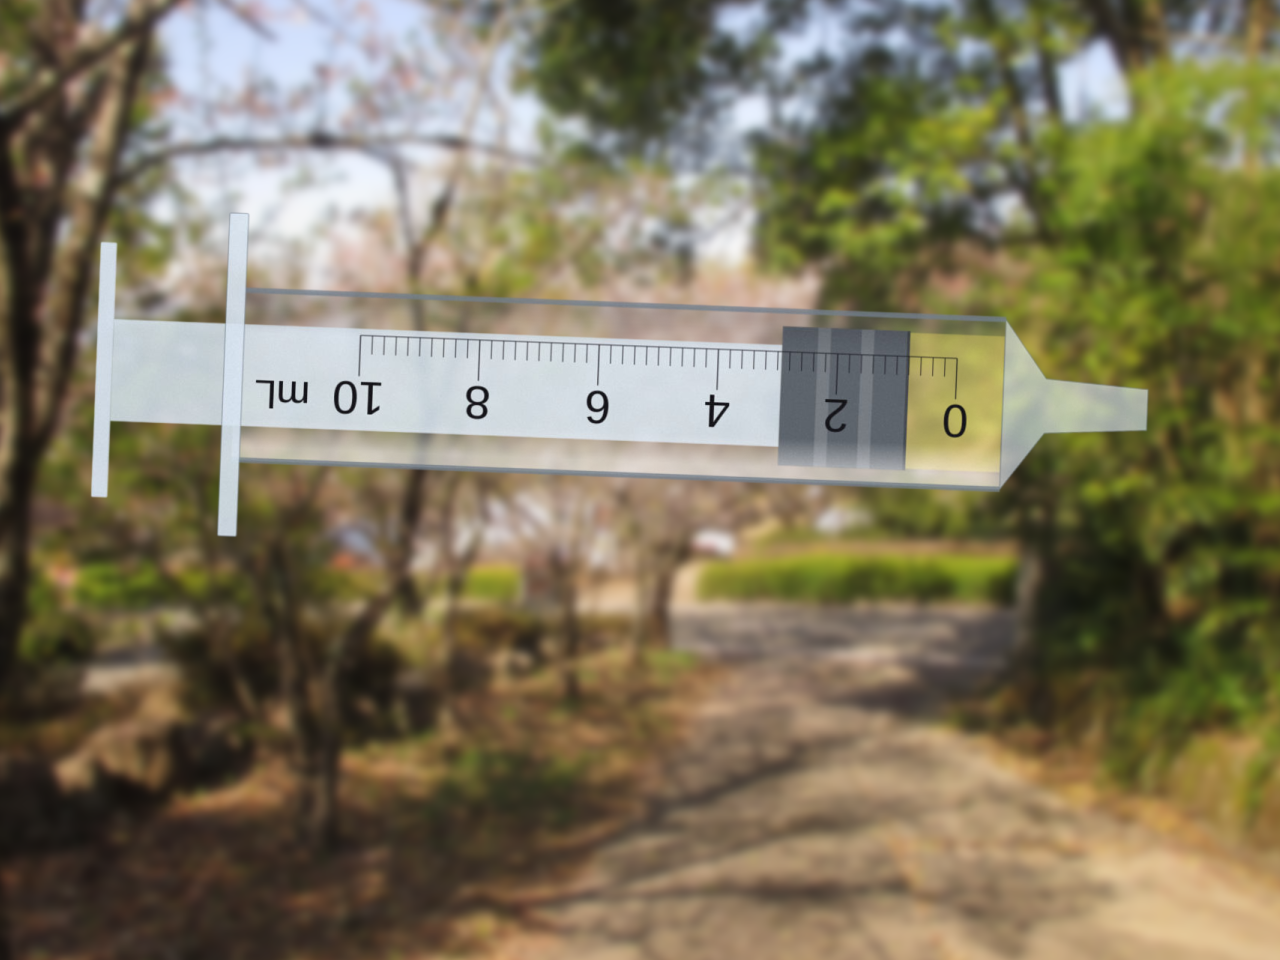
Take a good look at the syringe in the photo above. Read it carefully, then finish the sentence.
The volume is 0.8 mL
